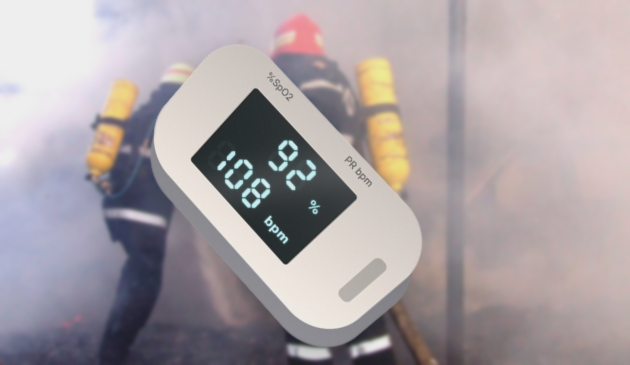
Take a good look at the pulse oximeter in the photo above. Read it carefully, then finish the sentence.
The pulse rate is 108 bpm
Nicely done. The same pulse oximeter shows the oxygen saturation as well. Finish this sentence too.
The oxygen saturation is 92 %
